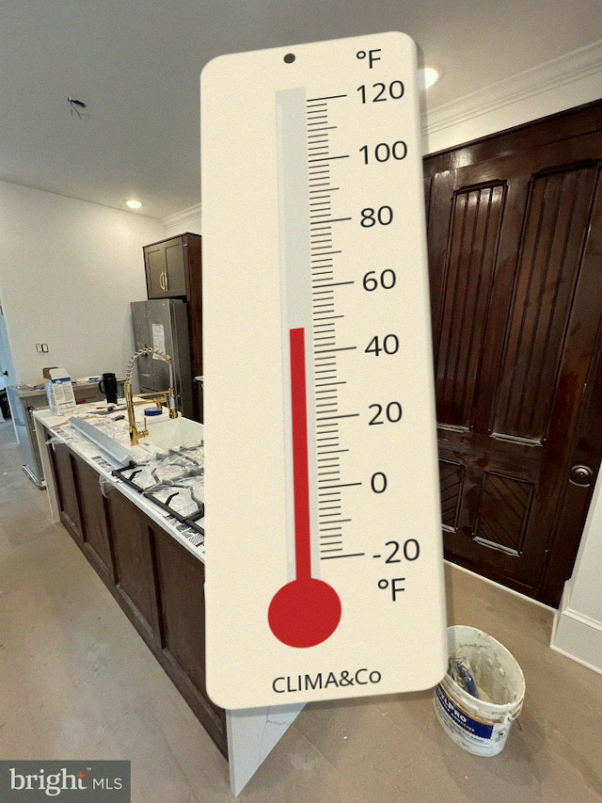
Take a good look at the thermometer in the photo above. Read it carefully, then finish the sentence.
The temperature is 48 °F
